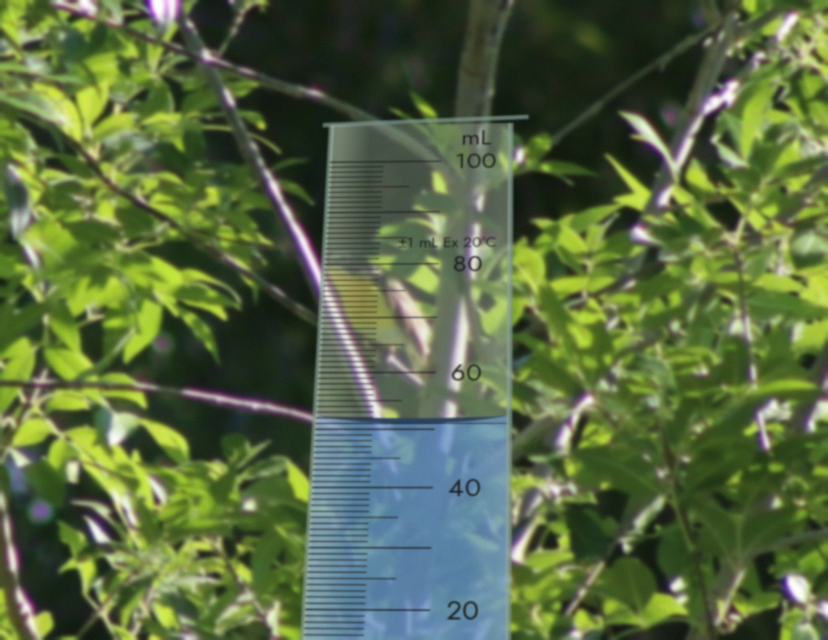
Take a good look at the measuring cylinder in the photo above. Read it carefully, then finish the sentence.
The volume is 51 mL
